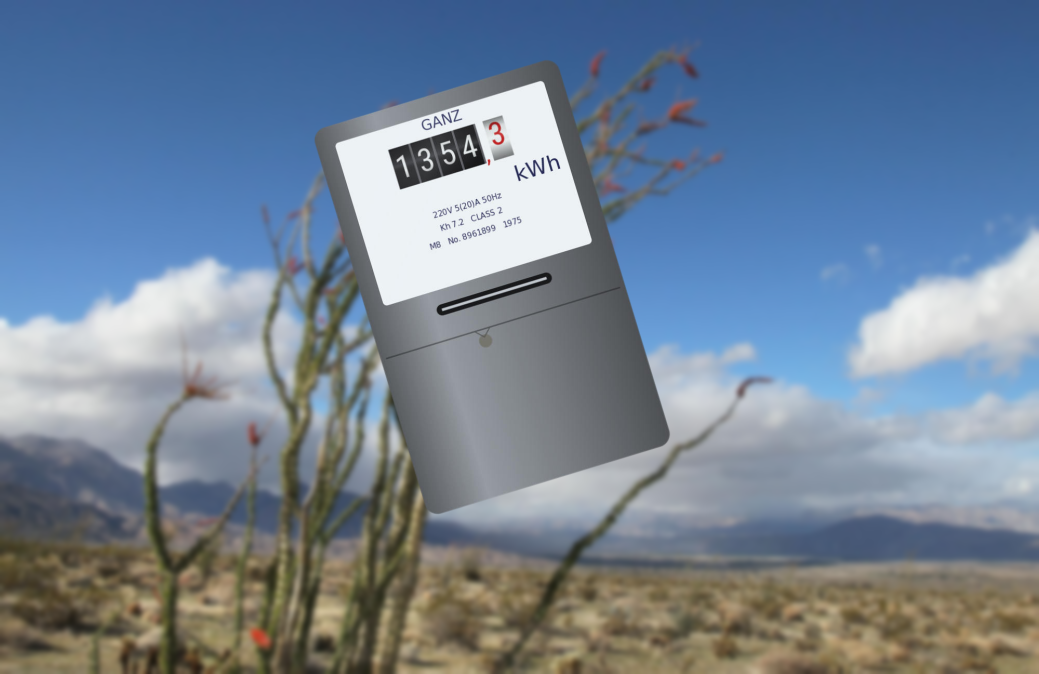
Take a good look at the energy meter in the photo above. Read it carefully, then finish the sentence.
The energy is 1354.3 kWh
